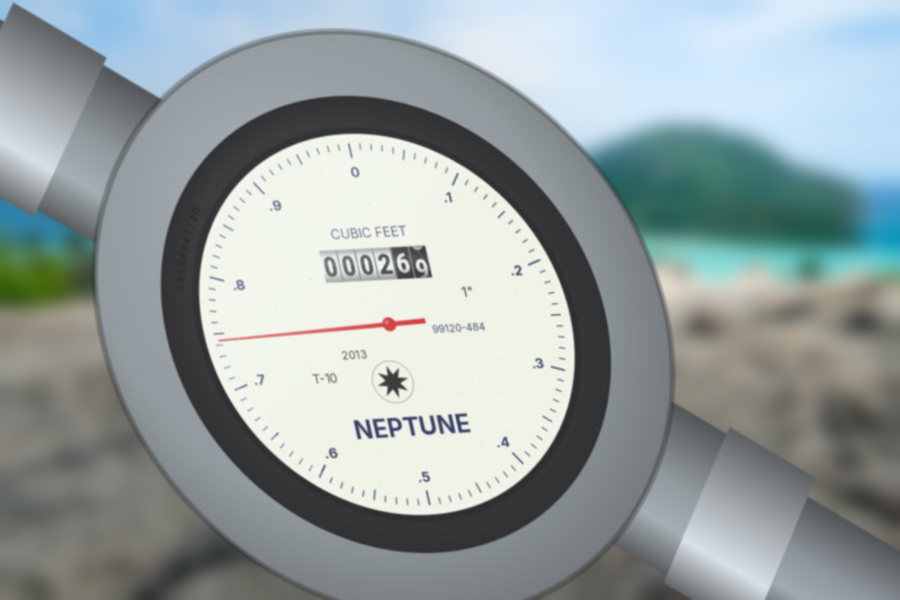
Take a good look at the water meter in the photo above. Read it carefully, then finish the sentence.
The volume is 268.74 ft³
